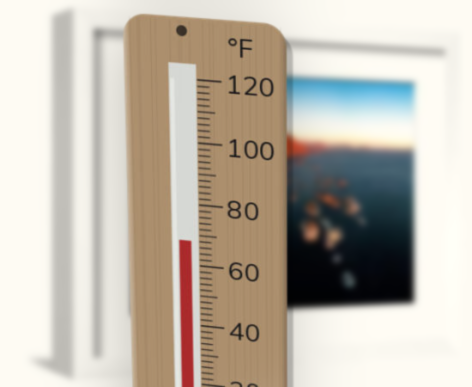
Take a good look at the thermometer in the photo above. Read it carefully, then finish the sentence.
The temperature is 68 °F
